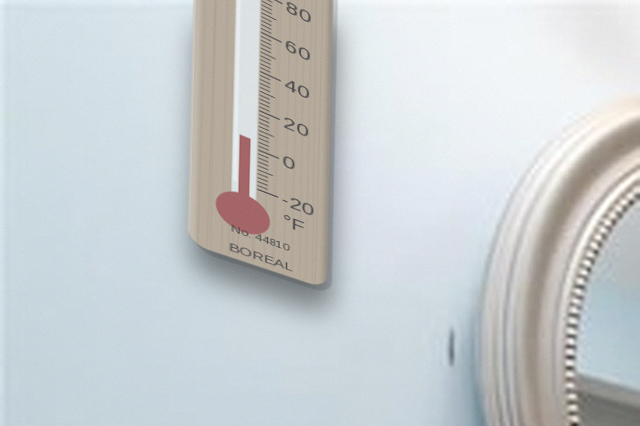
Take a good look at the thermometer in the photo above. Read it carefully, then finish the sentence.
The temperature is 4 °F
